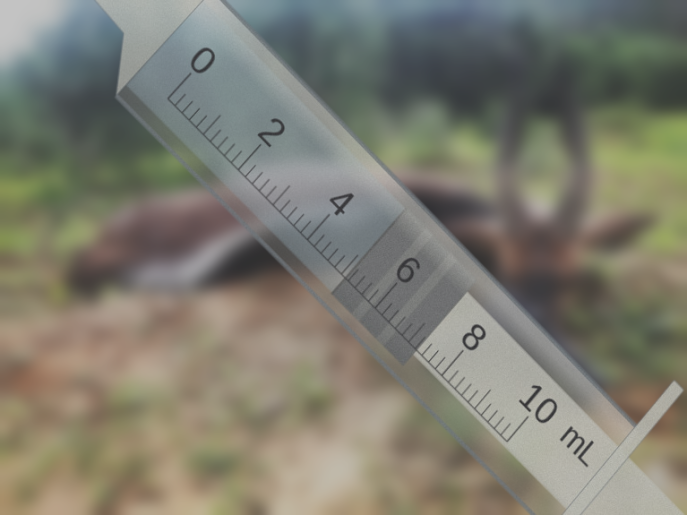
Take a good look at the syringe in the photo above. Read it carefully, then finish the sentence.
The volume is 5.1 mL
